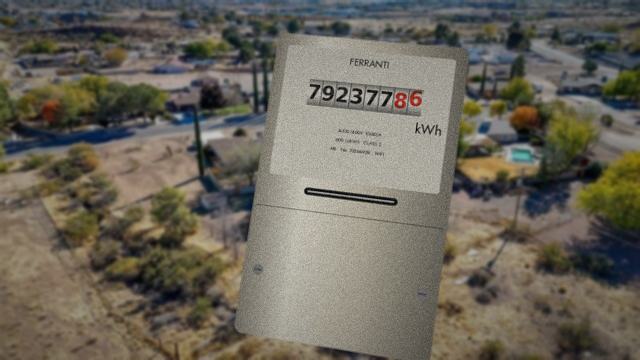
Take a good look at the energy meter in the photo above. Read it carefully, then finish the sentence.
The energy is 792377.86 kWh
